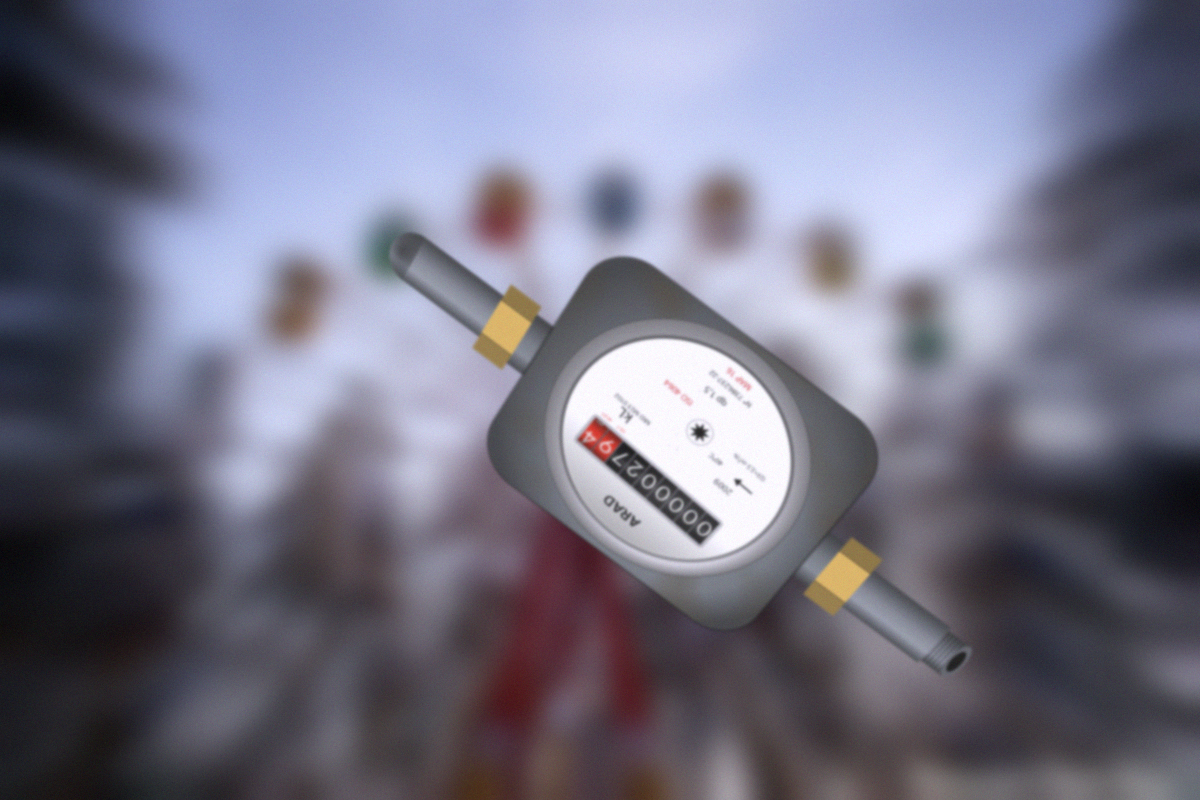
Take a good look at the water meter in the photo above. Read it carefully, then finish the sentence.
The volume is 27.94 kL
